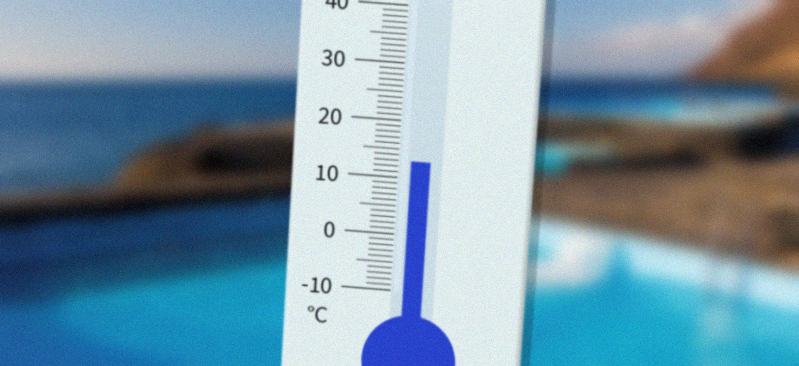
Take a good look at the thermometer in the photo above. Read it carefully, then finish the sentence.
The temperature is 13 °C
